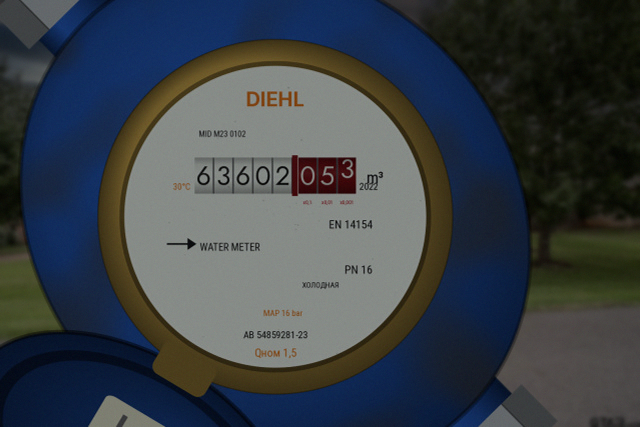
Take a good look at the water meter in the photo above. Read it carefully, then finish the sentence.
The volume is 63602.053 m³
